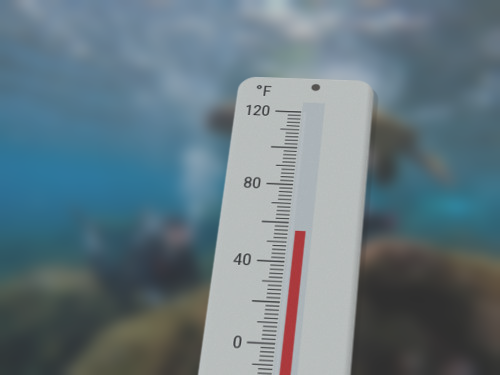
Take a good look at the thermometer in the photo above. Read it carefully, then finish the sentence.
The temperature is 56 °F
